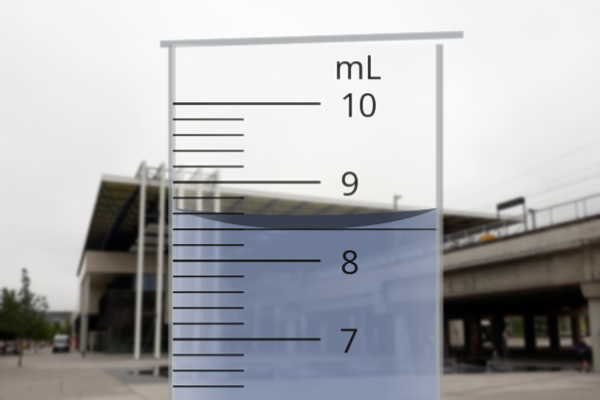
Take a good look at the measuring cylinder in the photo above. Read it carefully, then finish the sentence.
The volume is 8.4 mL
